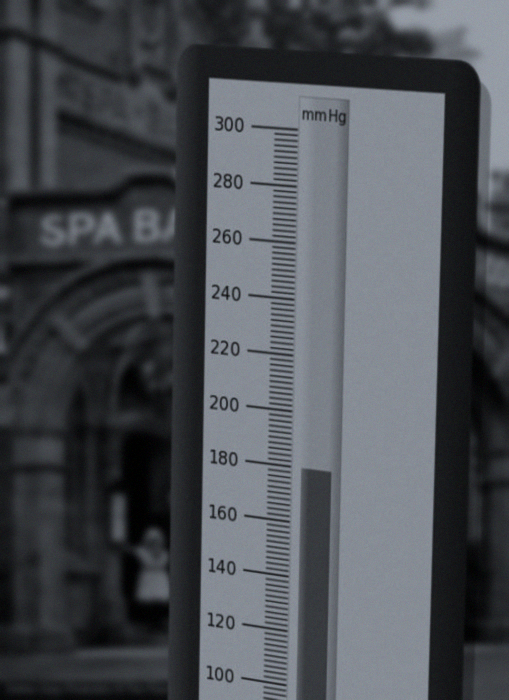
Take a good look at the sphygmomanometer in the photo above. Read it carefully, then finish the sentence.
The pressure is 180 mmHg
